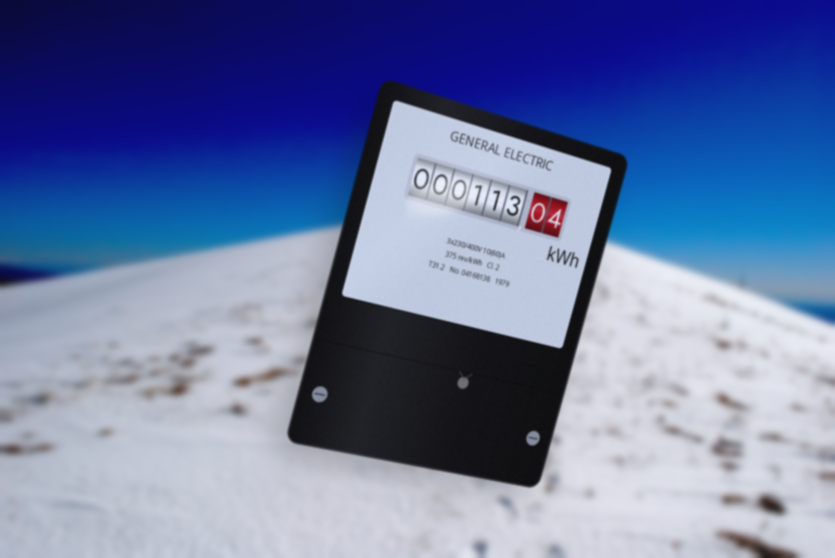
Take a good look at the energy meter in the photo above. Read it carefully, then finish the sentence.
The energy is 113.04 kWh
